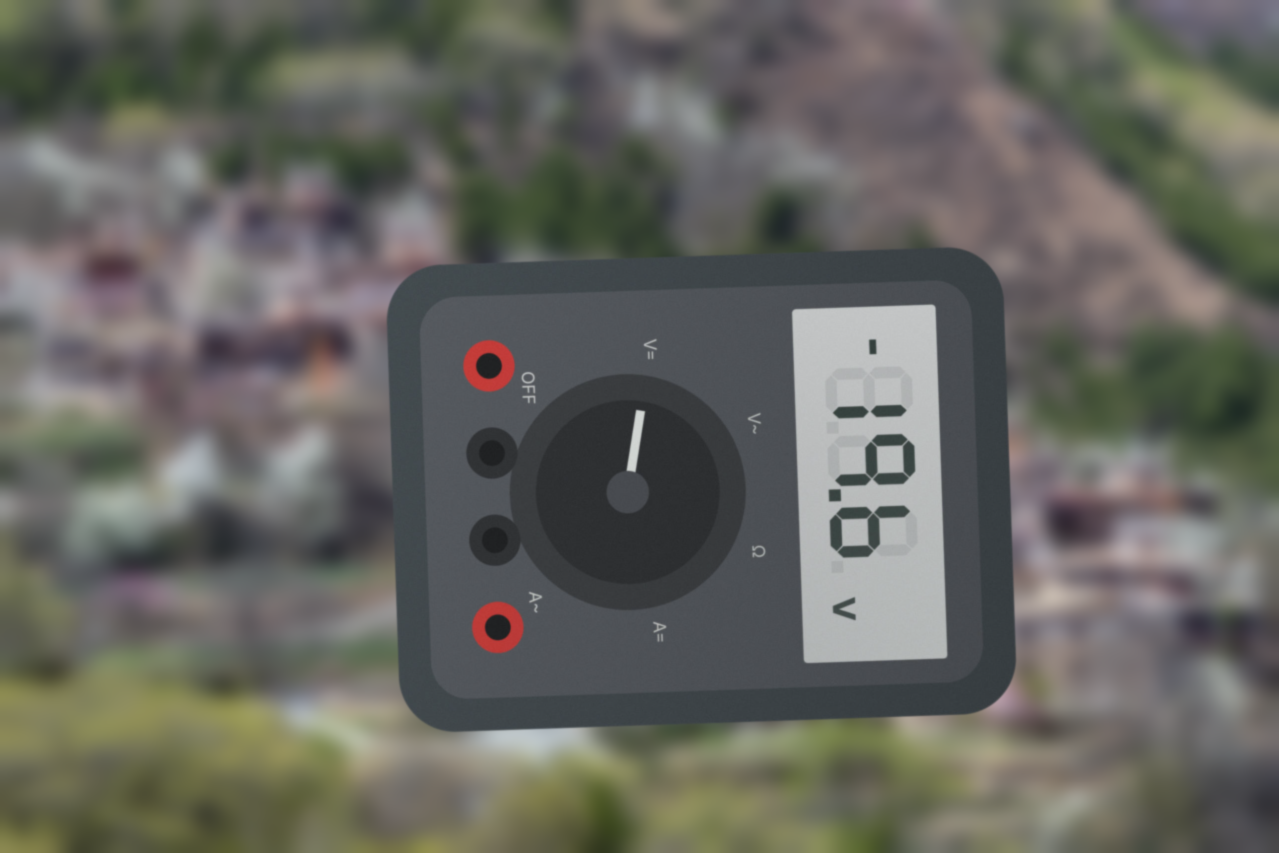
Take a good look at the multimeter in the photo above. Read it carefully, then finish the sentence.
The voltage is -19.6 V
